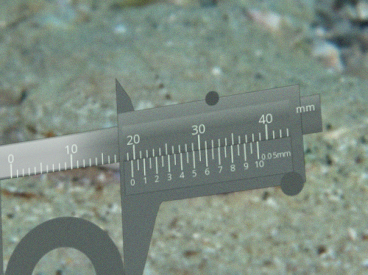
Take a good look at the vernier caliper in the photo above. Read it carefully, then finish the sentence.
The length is 19.6 mm
